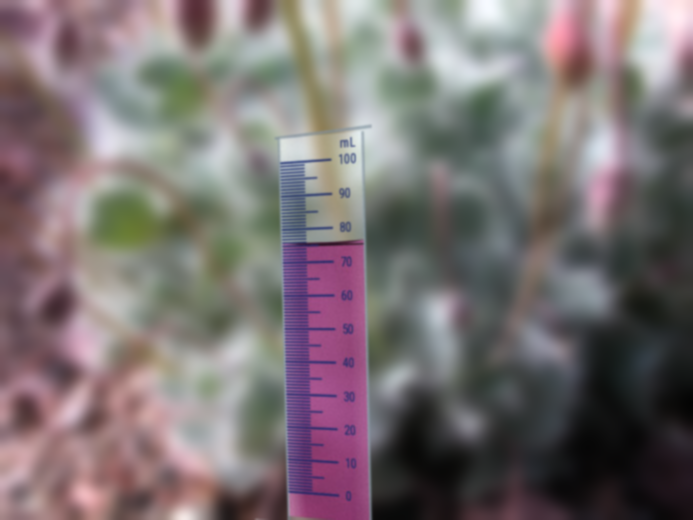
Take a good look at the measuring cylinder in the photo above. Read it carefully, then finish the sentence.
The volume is 75 mL
